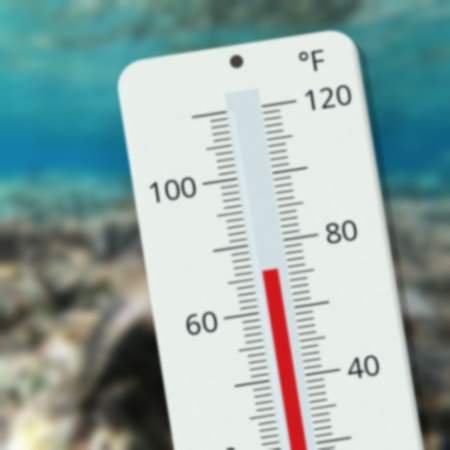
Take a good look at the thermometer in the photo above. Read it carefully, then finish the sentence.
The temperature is 72 °F
